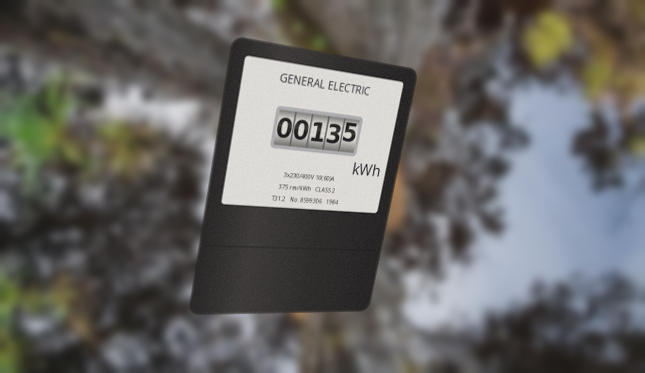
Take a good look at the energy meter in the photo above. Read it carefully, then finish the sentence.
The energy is 135 kWh
